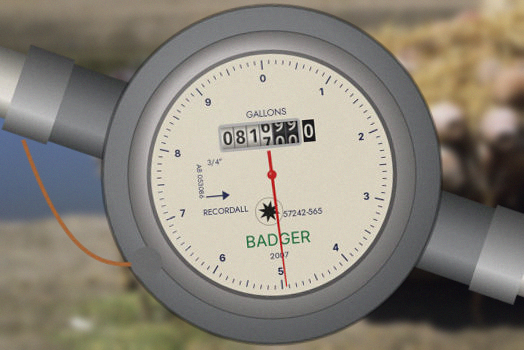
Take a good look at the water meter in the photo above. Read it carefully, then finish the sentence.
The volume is 816994.9 gal
